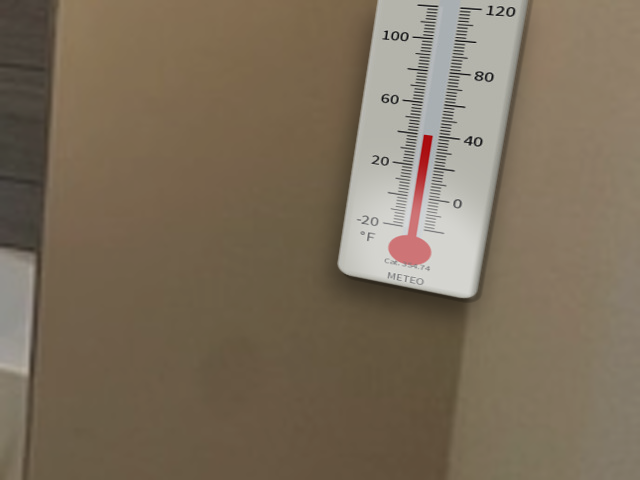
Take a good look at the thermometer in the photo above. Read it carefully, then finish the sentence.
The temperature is 40 °F
